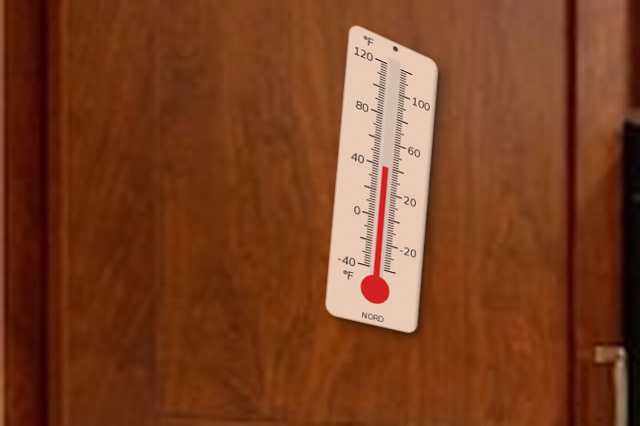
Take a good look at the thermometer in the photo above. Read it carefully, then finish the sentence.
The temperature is 40 °F
